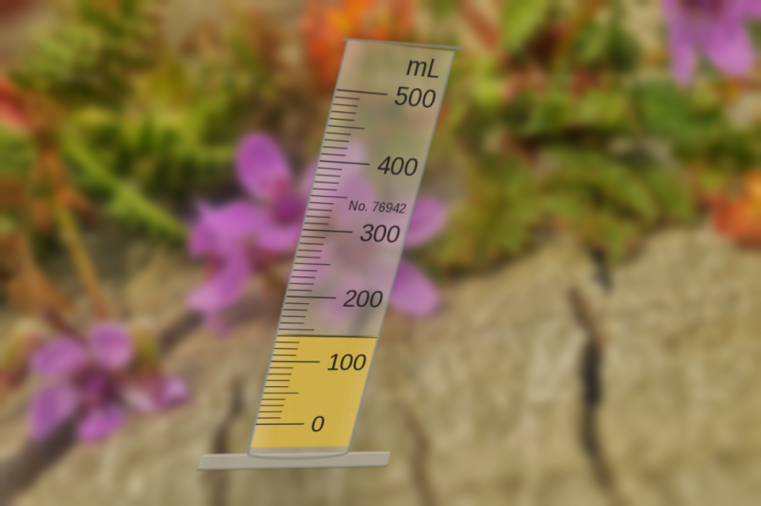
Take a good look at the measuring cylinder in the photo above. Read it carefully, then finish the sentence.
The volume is 140 mL
